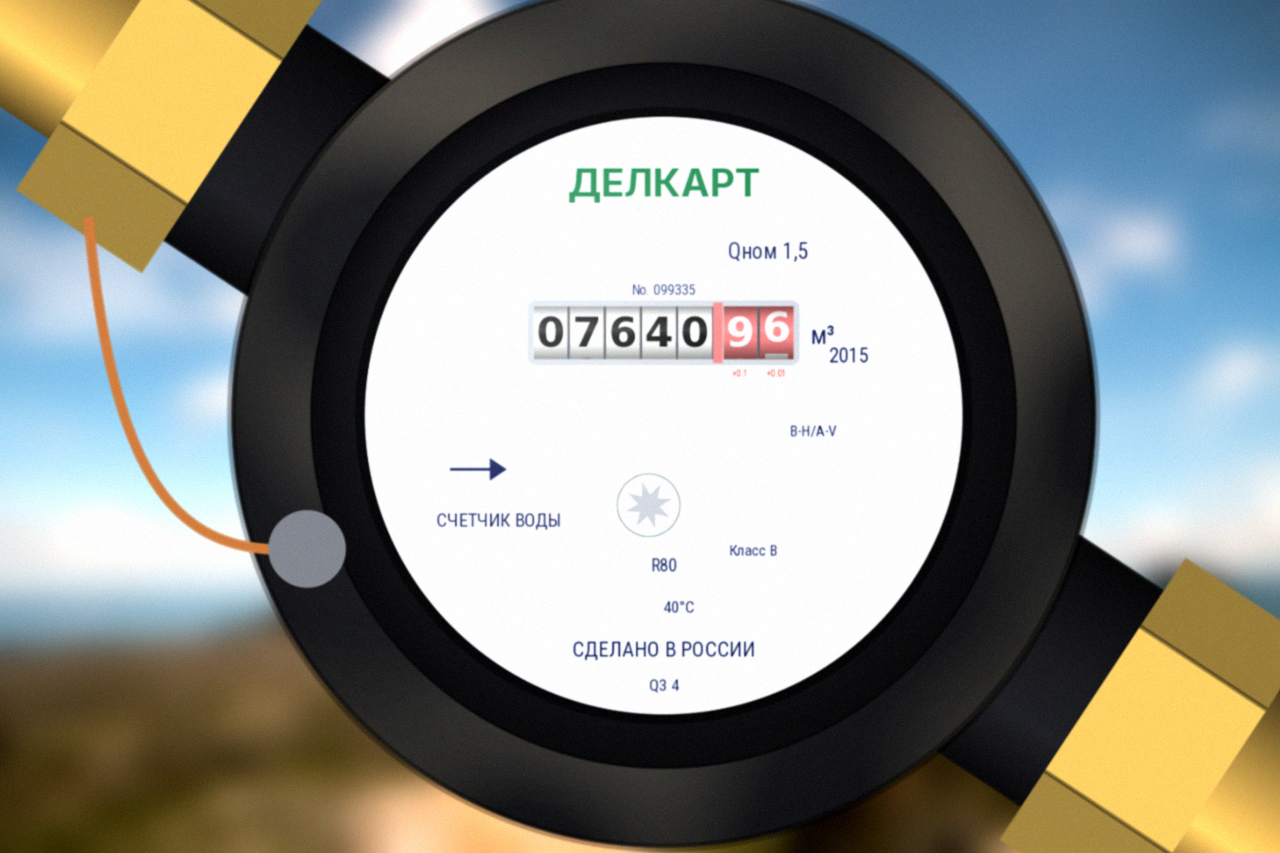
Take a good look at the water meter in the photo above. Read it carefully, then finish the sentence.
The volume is 7640.96 m³
